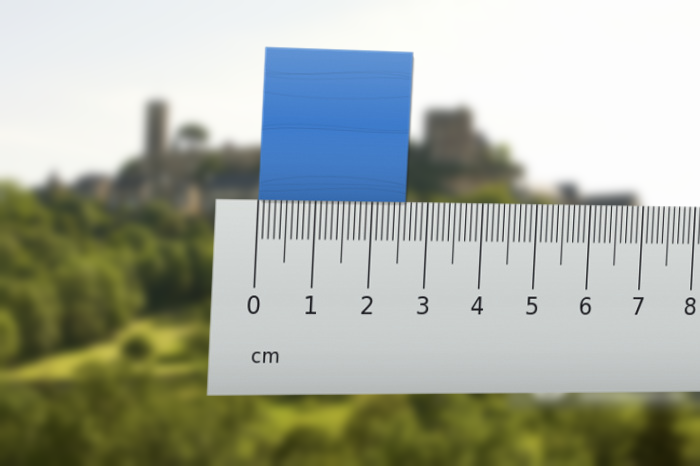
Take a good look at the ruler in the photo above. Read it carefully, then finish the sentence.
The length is 2.6 cm
